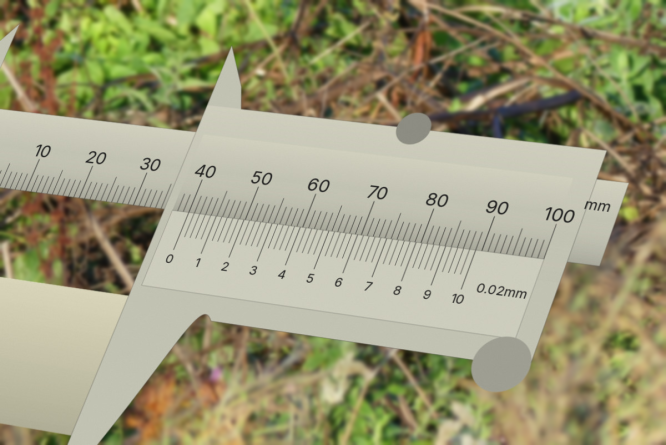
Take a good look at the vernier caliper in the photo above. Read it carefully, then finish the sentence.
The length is 40.0 mm
